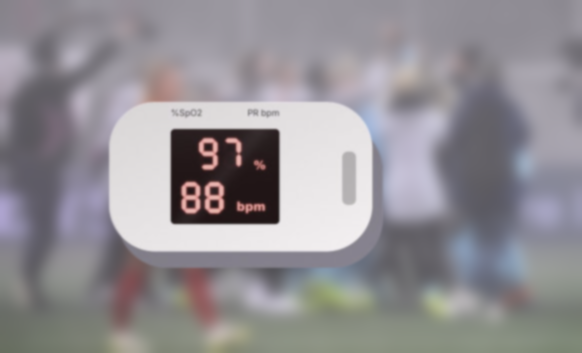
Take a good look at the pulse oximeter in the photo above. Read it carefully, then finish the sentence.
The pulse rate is 88 bpm
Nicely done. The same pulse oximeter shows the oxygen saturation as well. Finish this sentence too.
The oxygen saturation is 97 %
